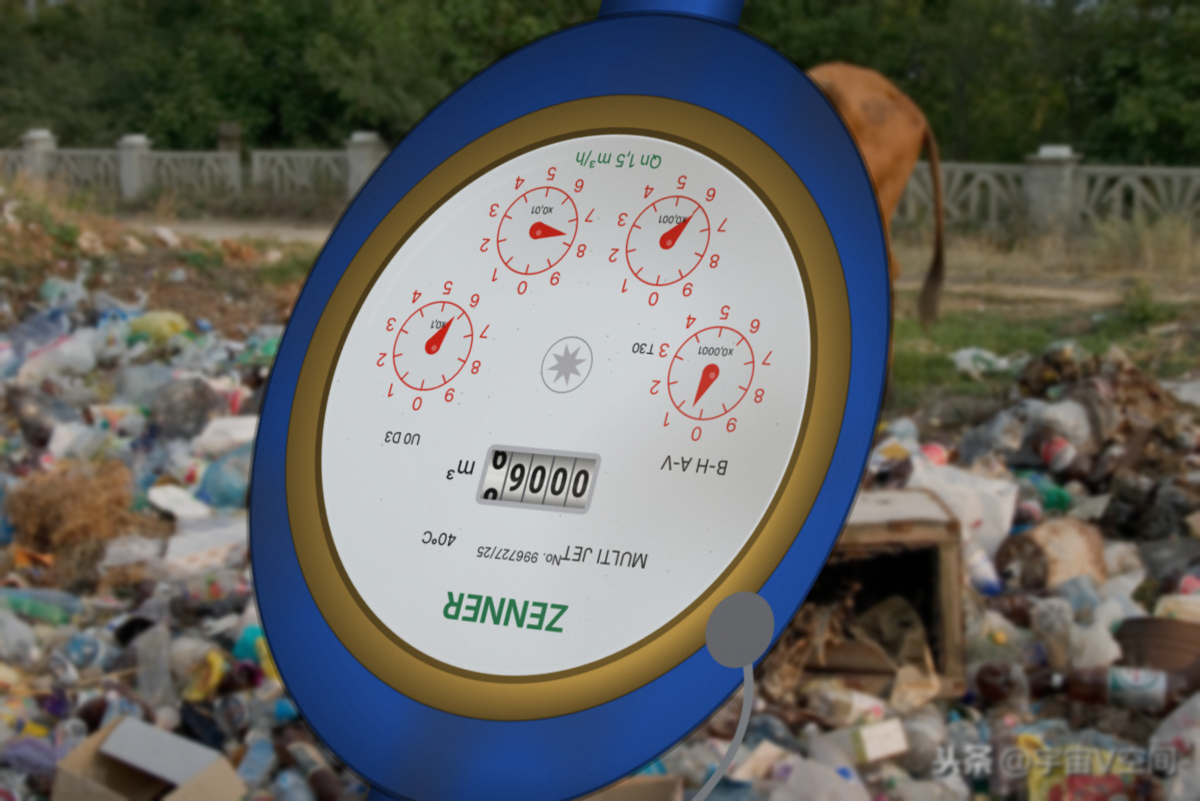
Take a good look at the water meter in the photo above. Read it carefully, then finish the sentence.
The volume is 68.5760 m³
